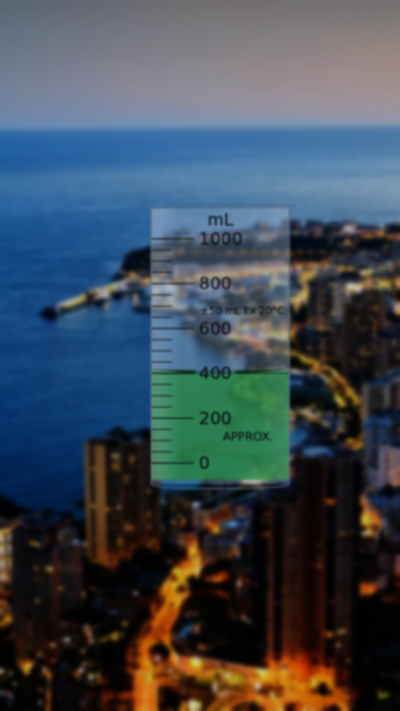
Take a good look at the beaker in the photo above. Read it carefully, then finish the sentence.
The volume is 400 mL
